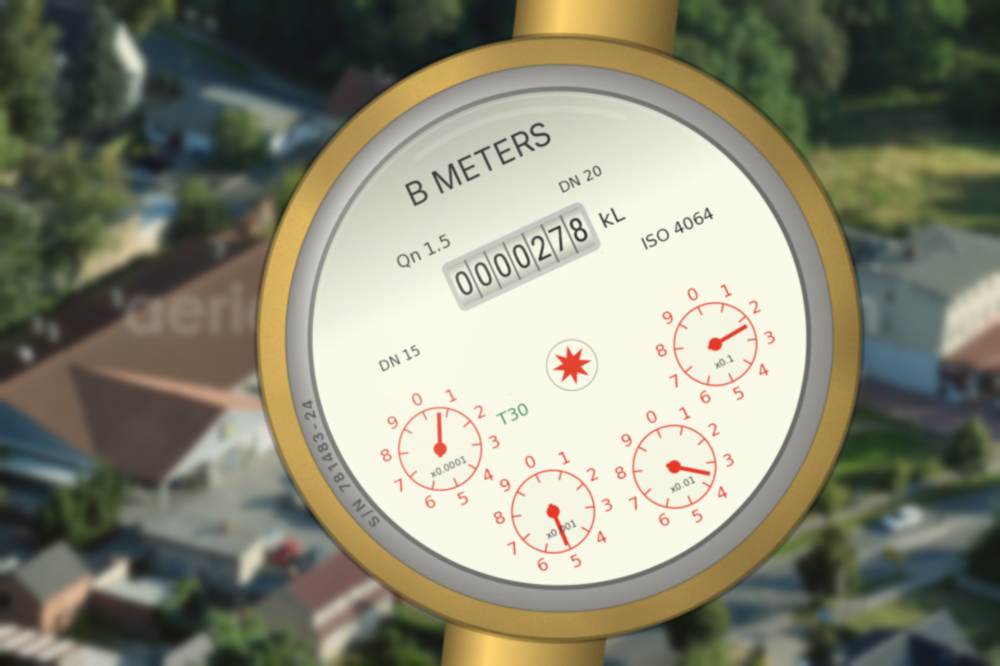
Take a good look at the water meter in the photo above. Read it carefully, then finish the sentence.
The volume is 278.2350 kL
